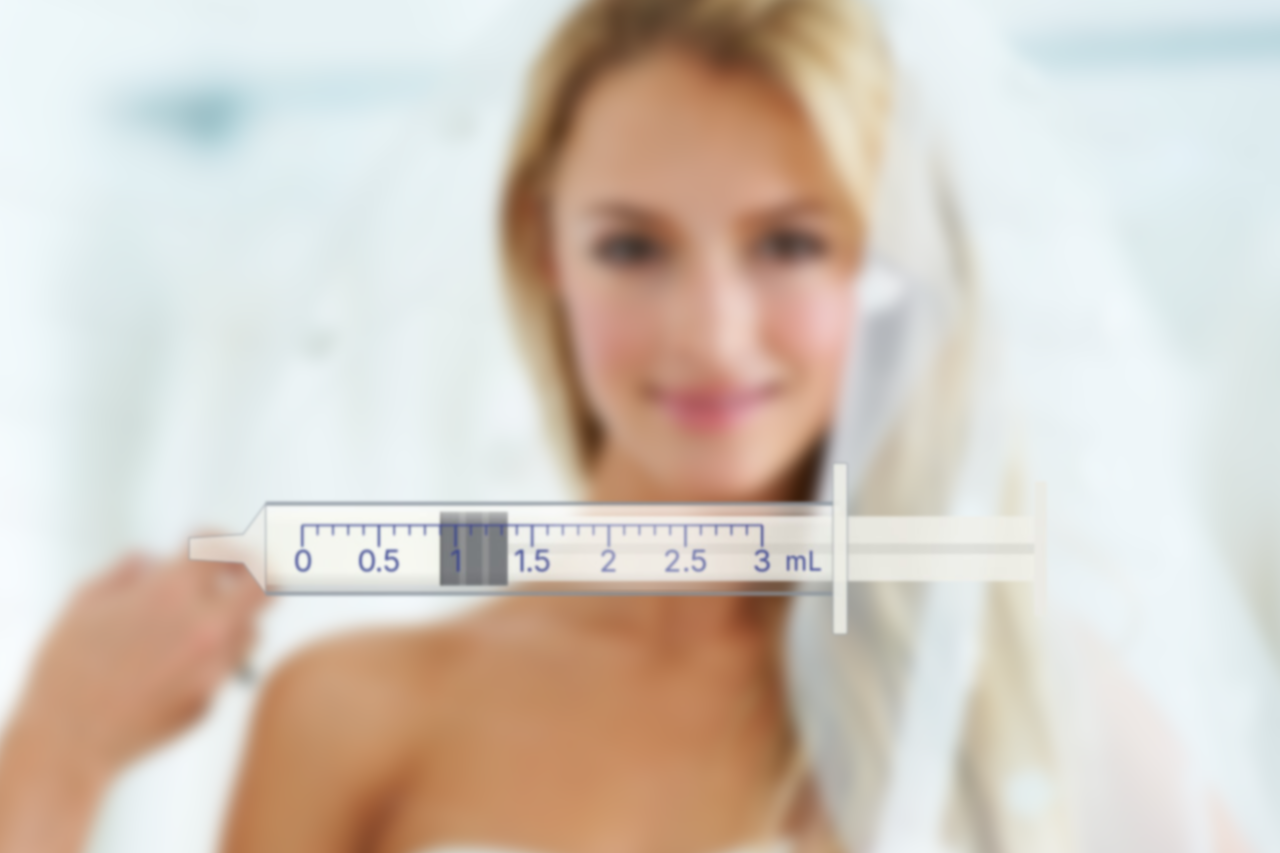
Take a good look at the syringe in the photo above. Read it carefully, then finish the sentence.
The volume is 0.9 mL
